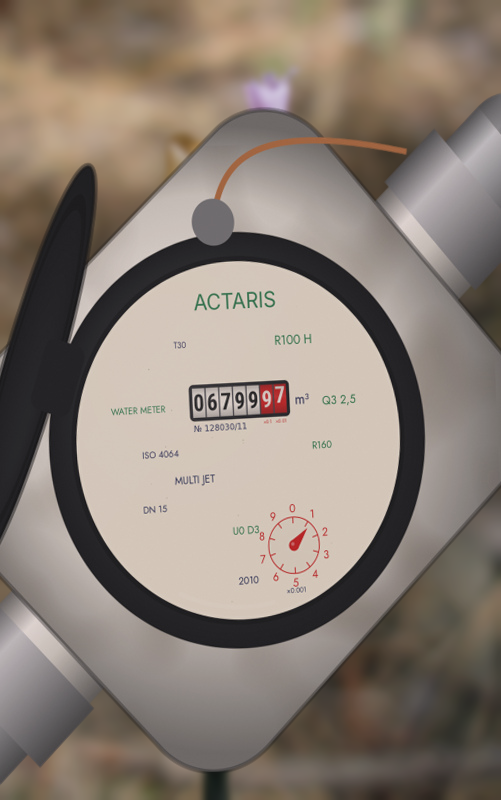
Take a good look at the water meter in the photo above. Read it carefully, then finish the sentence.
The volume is 6799.971 m³
